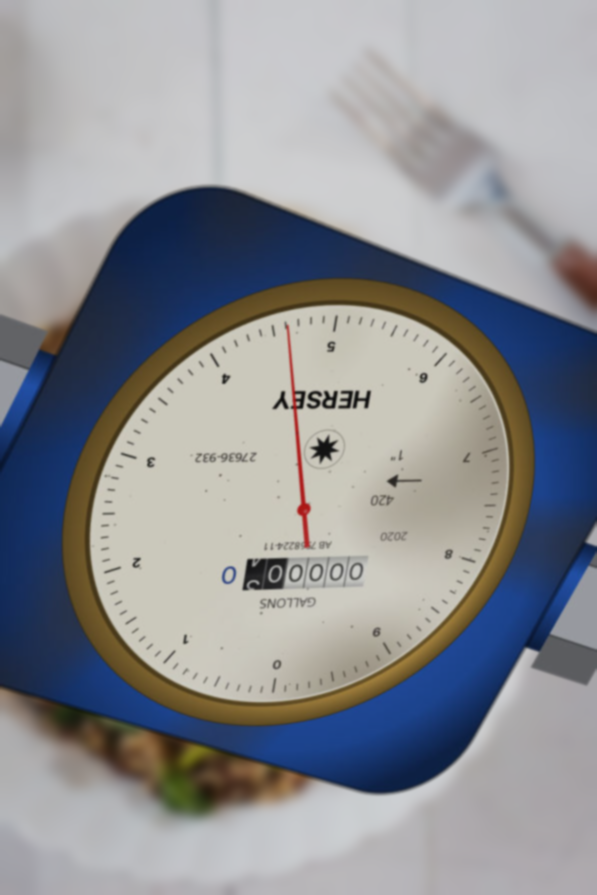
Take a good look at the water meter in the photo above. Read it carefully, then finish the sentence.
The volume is 34.6 gal
